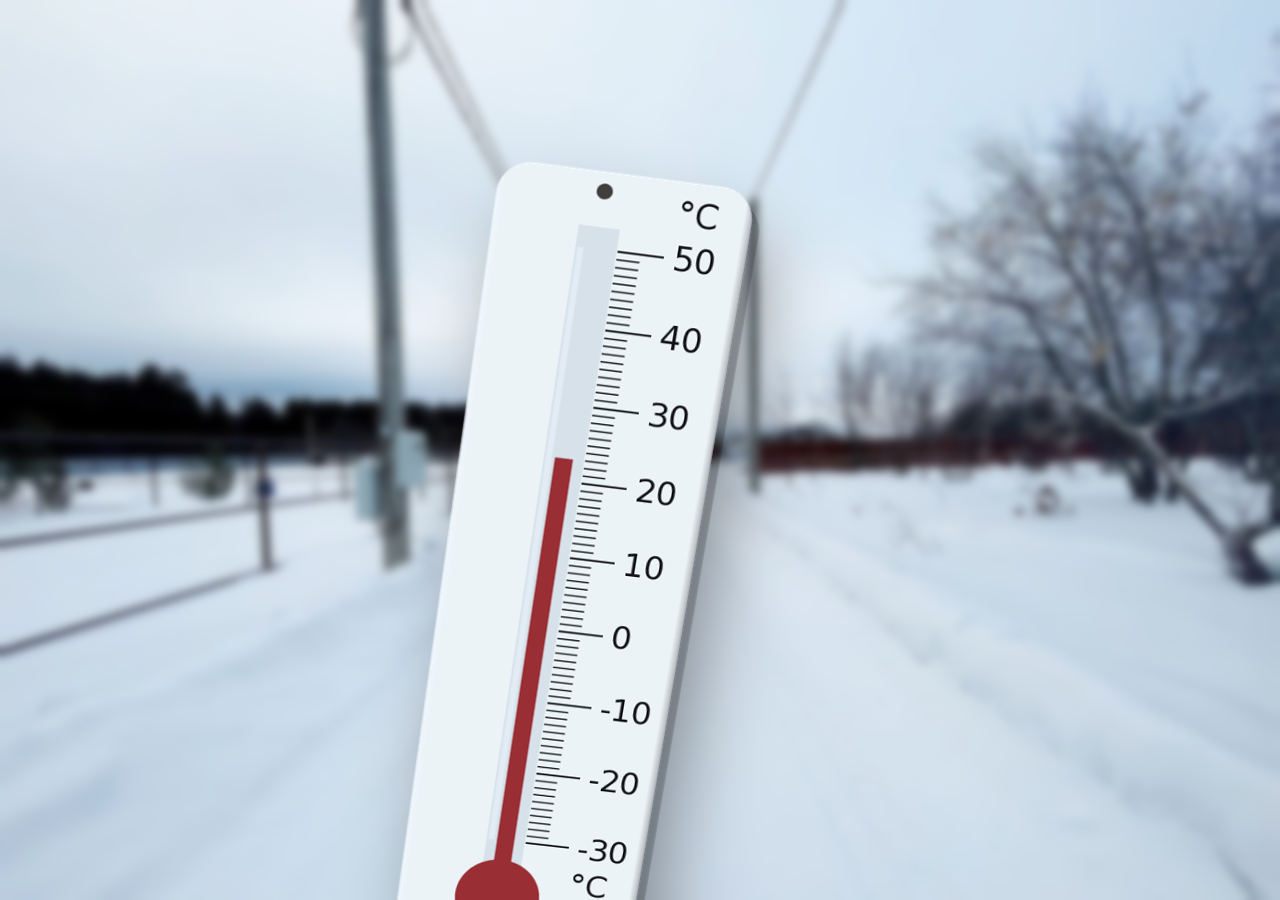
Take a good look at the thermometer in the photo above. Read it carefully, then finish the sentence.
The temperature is 23 °C
